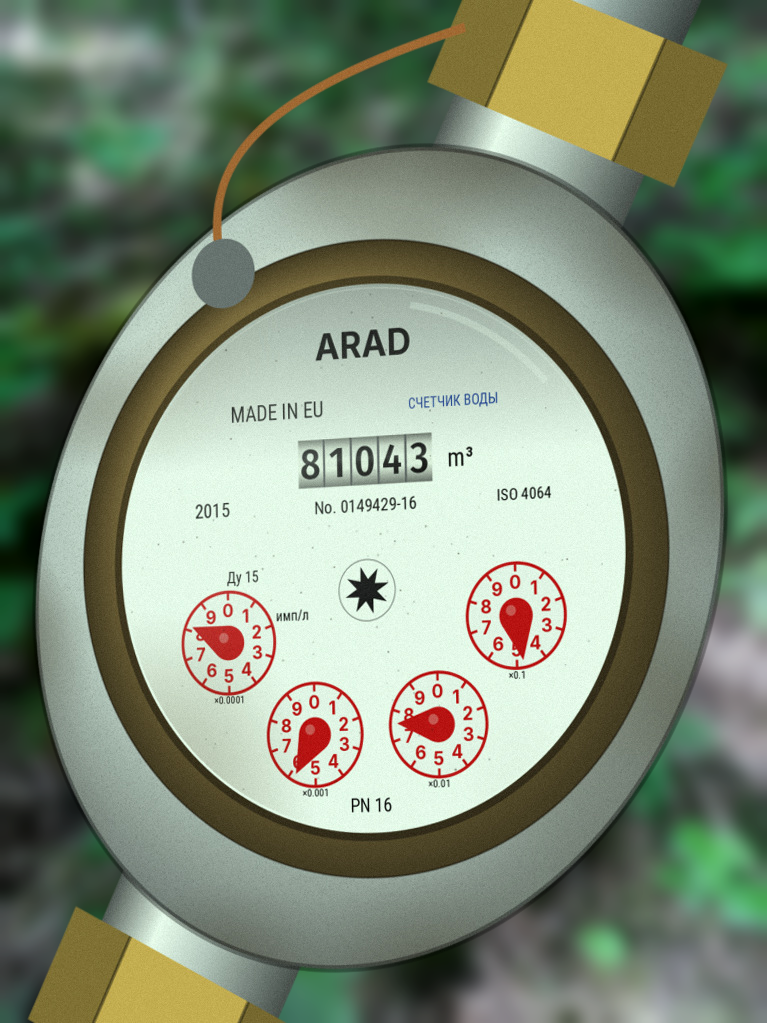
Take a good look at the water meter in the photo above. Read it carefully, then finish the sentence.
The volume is 81043.4758 m³
